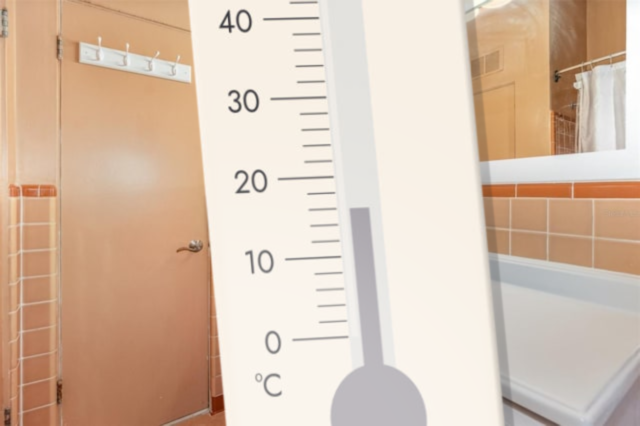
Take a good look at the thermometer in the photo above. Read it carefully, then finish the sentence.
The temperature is 16 °C
